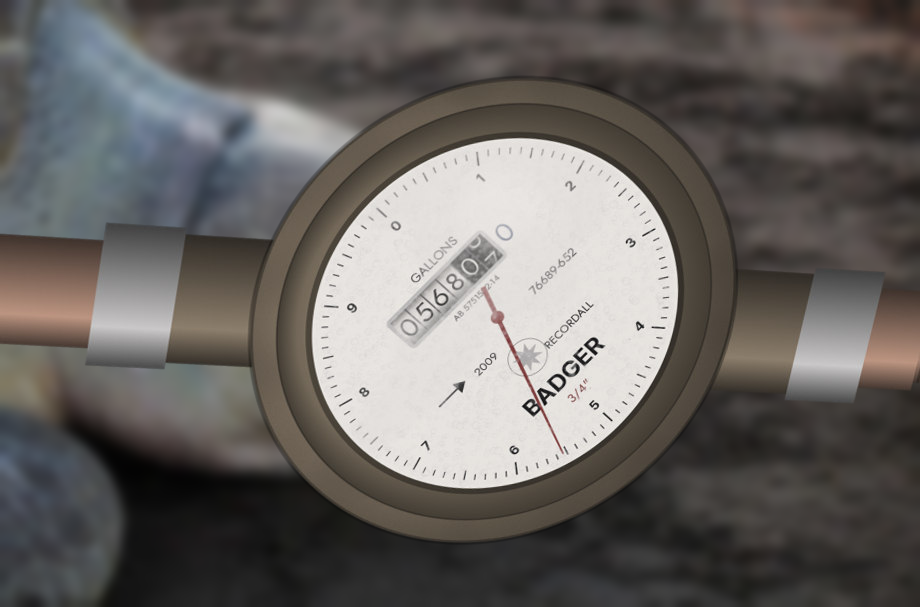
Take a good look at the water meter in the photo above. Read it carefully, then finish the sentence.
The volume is 568065.5 gal
